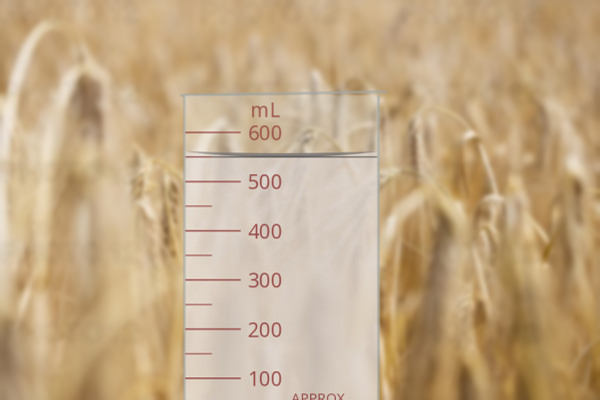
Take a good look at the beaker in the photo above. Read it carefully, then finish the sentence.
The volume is 550 mL
